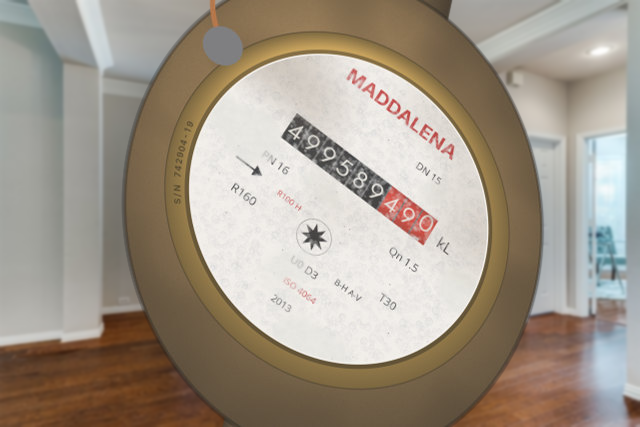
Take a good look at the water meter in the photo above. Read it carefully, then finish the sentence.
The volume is 499589.490 kL
